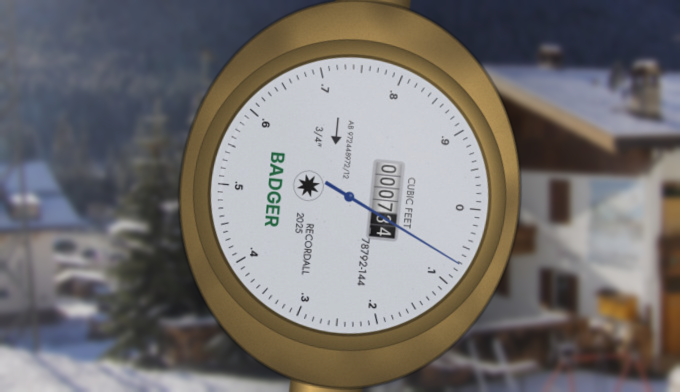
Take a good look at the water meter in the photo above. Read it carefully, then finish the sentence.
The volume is 734.07 ft³
